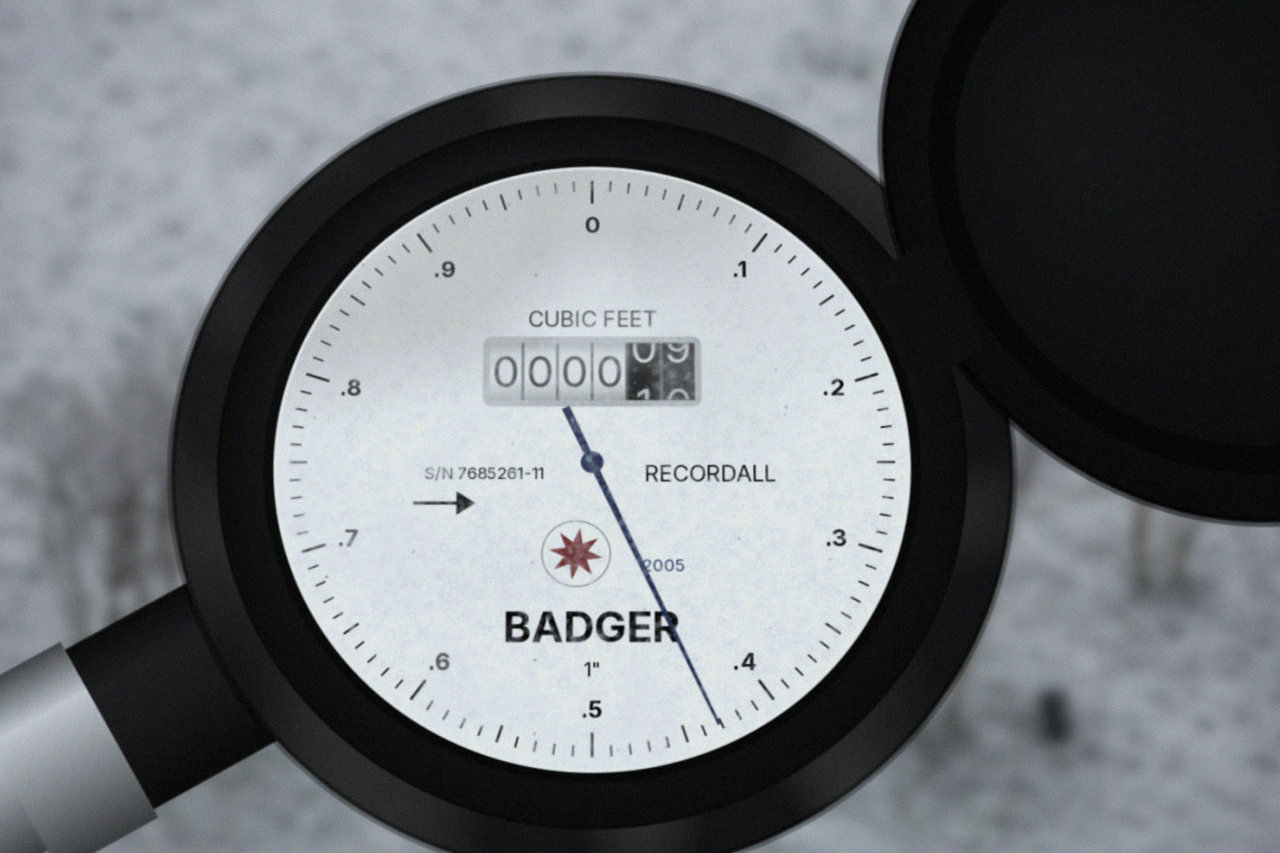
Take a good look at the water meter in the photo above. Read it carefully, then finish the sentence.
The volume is 9.43 ft³
